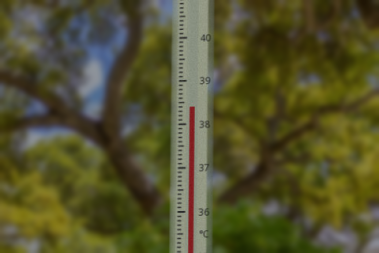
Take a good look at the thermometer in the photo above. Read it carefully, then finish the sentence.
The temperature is 38.4 °C
